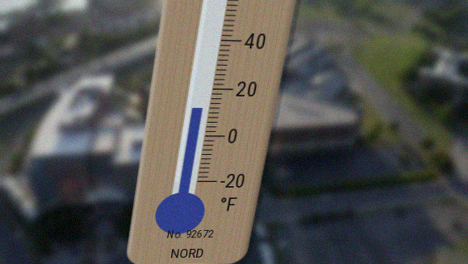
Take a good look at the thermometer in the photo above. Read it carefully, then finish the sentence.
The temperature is 12 °F
